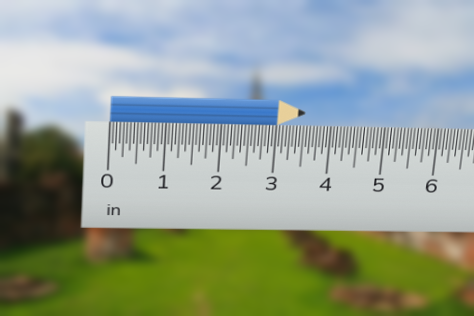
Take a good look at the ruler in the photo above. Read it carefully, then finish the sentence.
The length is 3.5 in
